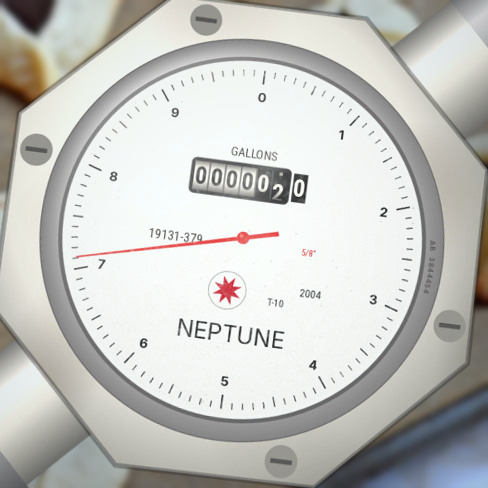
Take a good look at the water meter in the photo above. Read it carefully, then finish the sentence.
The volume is 17.1 gal
